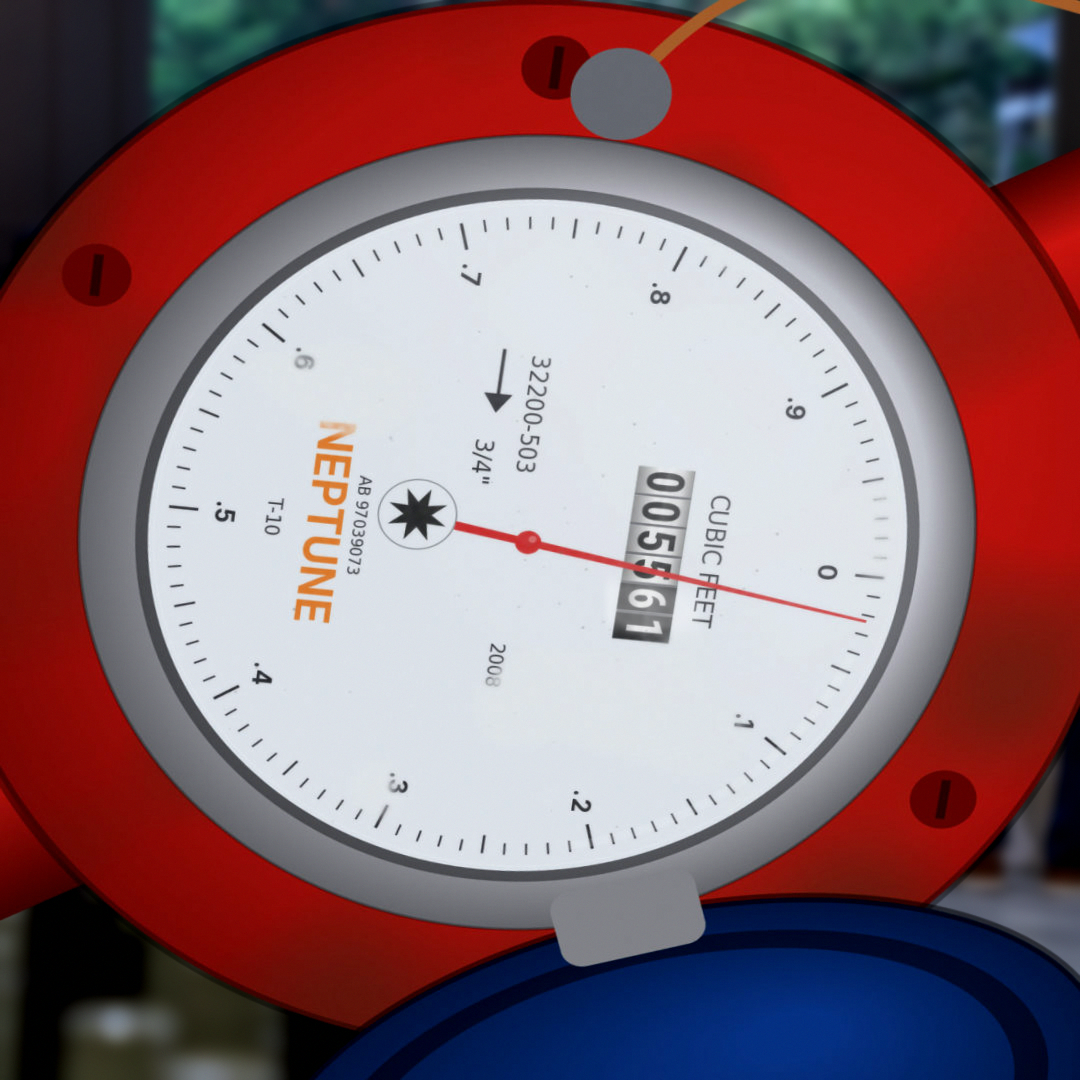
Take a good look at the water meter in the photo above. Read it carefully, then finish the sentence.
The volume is 5561.02 ft³
